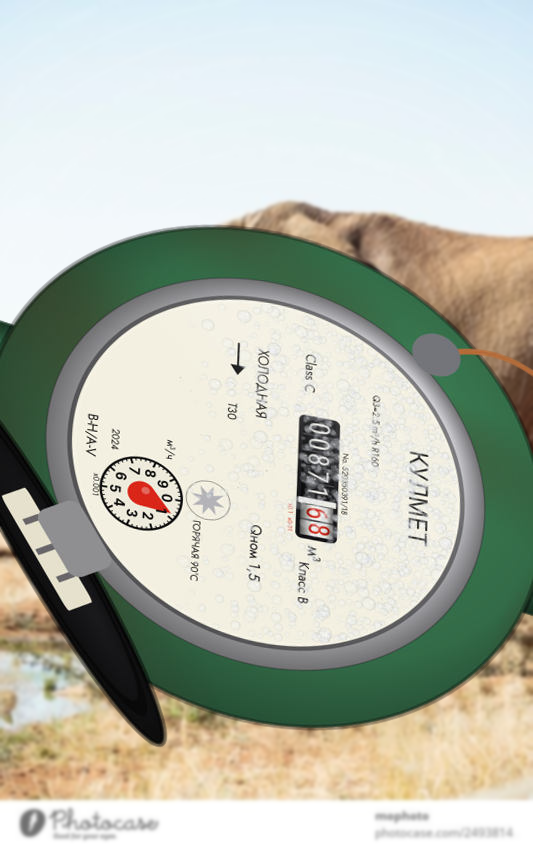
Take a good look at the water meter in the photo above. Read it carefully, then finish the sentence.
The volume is 871.680 m³
